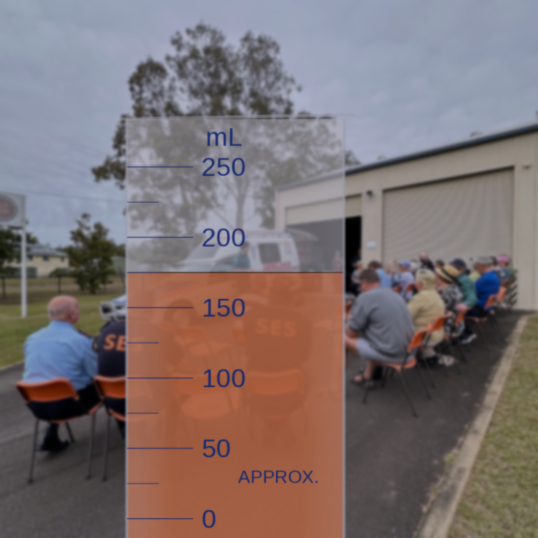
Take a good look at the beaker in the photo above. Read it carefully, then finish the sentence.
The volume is 175 mL
